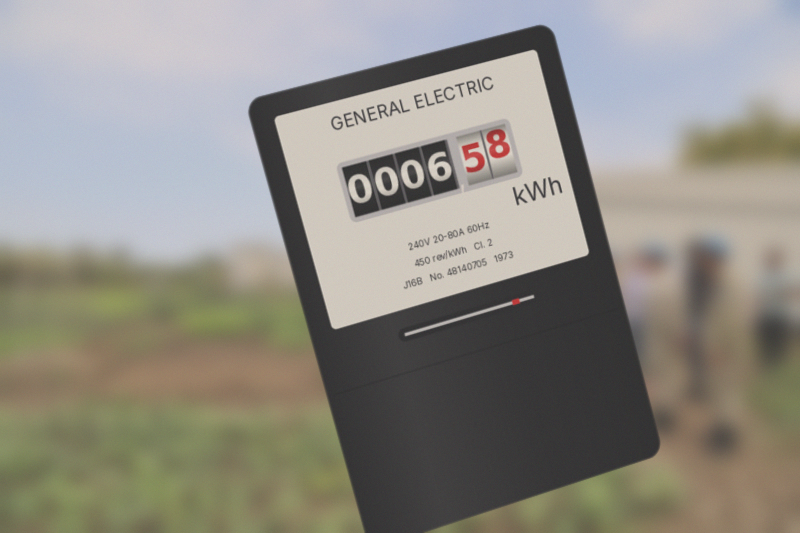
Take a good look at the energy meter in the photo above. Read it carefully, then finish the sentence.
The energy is 6.58 kWh
